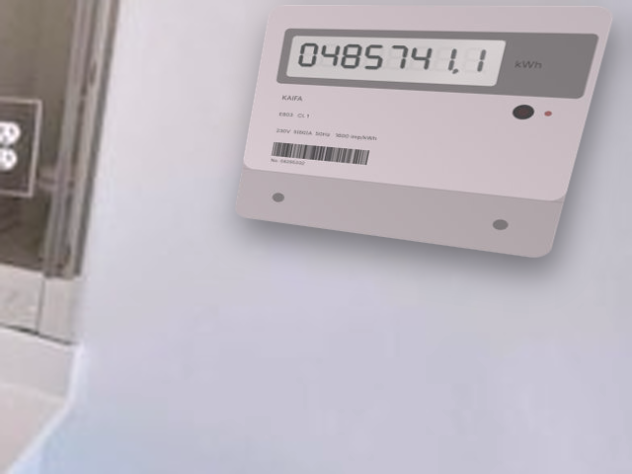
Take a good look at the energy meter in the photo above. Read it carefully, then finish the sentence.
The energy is 485741.1 kWh
